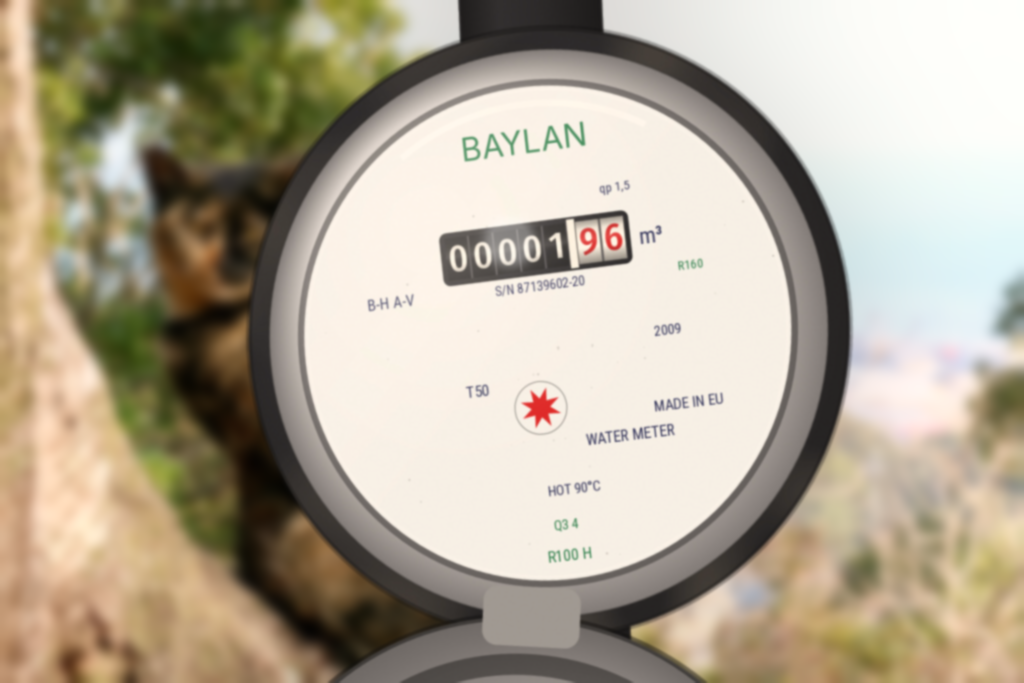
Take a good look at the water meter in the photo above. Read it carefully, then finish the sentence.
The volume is 1.96 m³
